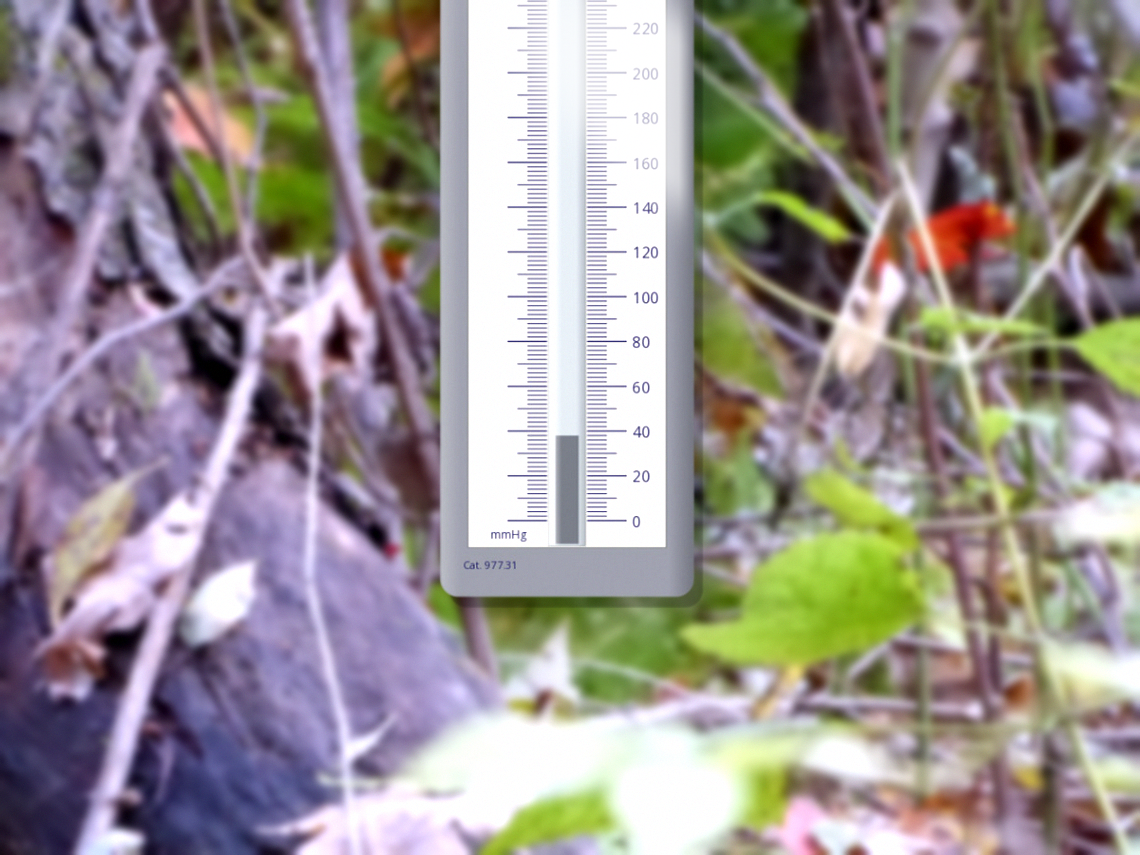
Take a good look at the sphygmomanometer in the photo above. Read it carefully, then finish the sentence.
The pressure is 38 mmHg
